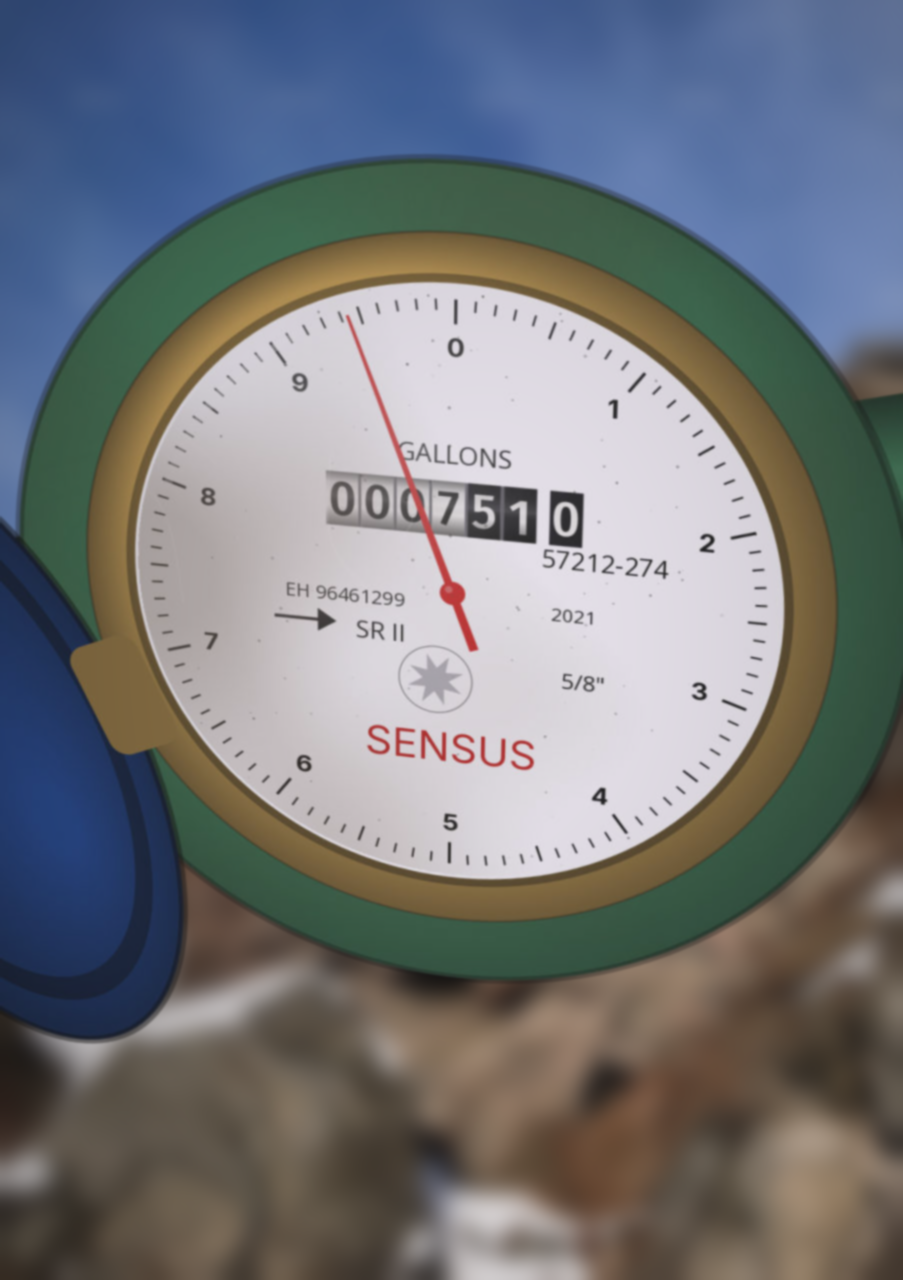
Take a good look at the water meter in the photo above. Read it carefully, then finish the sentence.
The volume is 7509.4 gal
